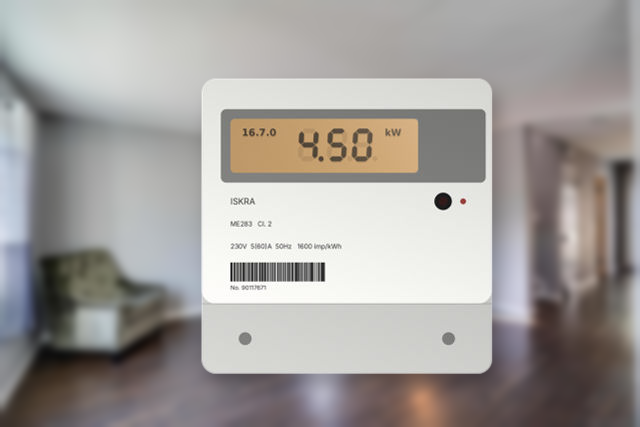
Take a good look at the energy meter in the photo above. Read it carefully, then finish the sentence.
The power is 4.50 kW
